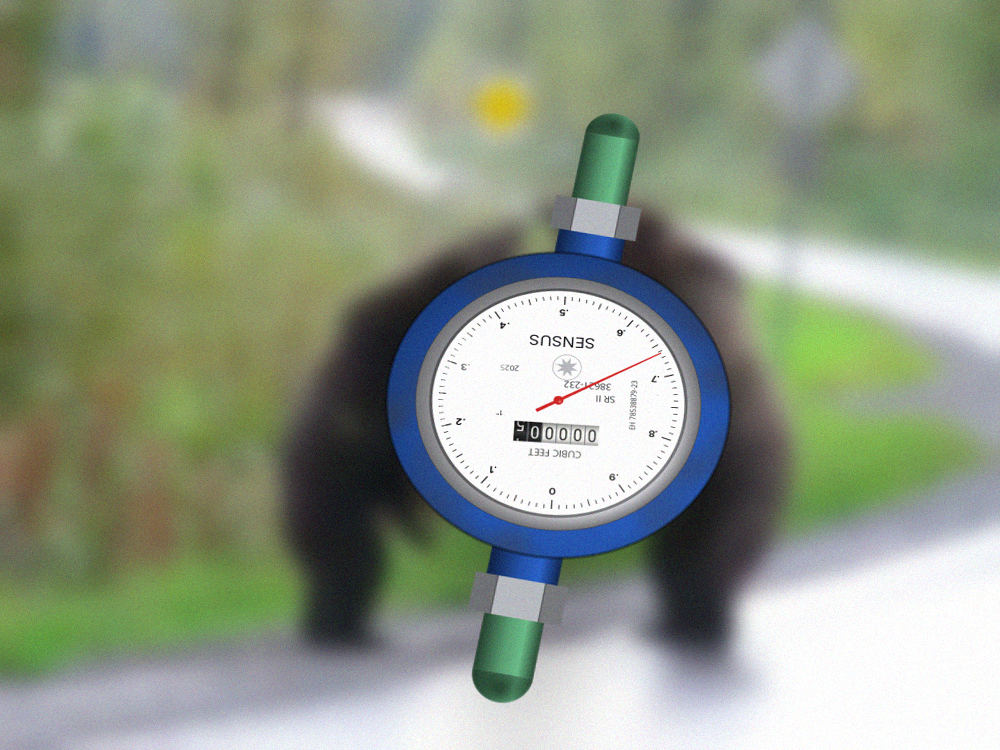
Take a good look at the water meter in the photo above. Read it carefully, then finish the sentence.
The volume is 4.66 ft³
